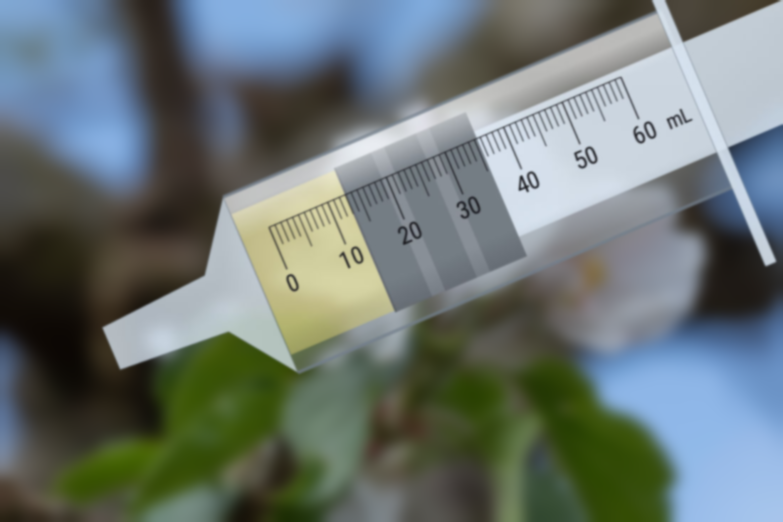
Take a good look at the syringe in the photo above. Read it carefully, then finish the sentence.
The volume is 13 mL
